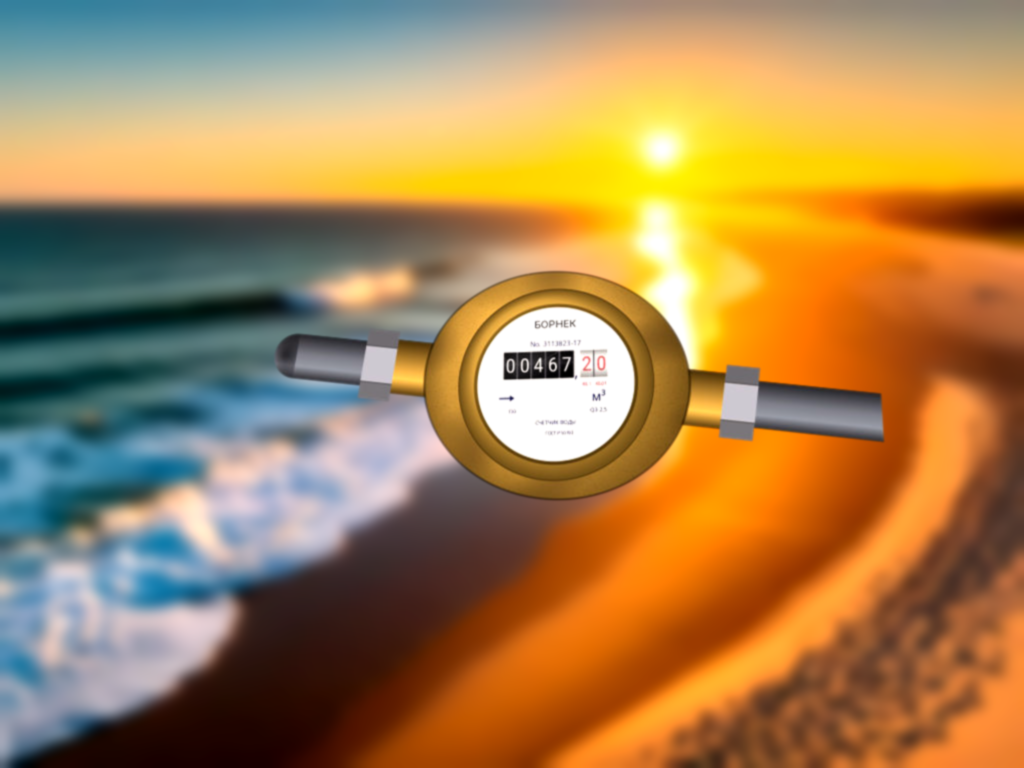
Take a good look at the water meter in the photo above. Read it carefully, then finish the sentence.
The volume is 467.20 m³
